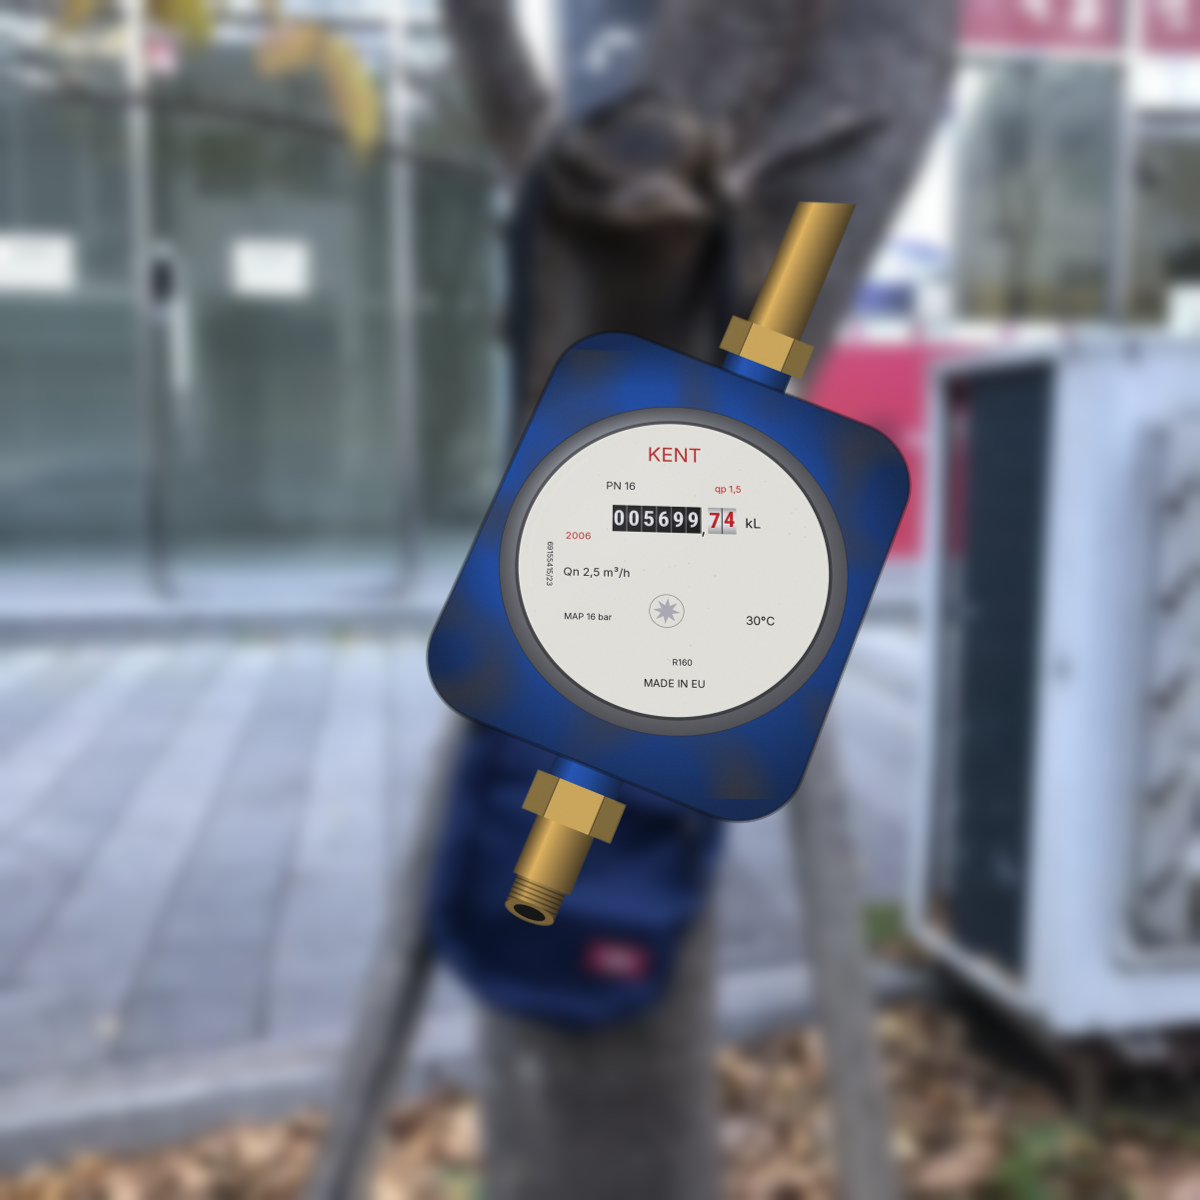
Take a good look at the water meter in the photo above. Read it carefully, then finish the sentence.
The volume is 5699.74 kL
